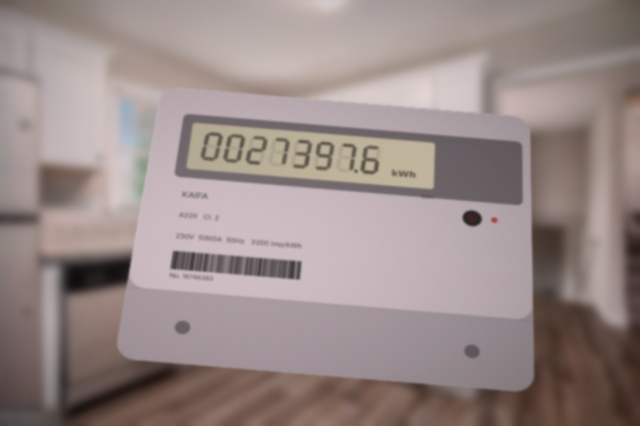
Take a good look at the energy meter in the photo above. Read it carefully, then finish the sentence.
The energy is 27397.6 kWh
